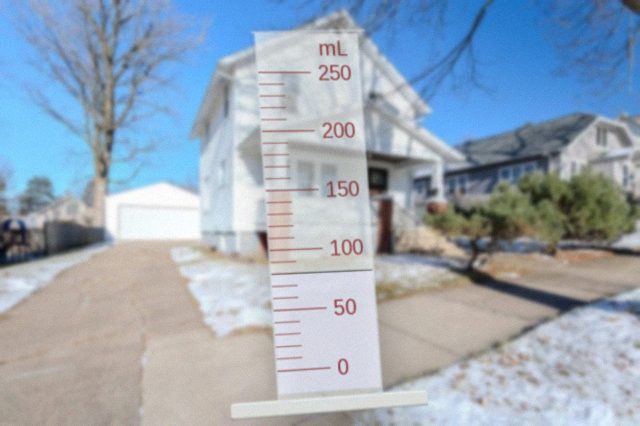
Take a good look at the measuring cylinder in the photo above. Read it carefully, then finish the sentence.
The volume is 80 mL
